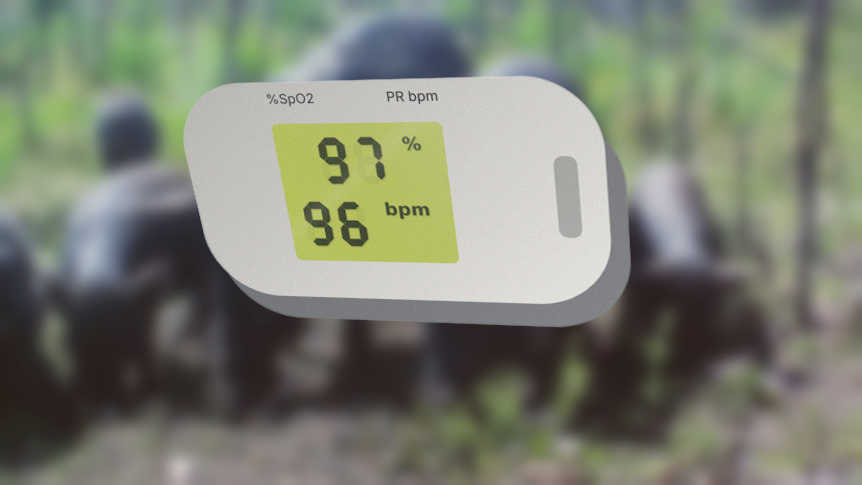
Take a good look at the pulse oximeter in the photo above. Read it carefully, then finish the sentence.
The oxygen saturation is 97 %
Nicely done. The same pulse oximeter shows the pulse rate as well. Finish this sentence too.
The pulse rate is 96 bpm
